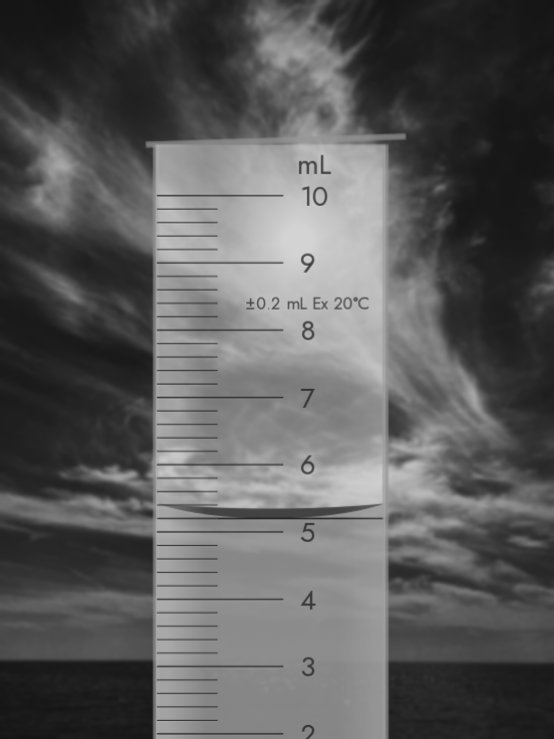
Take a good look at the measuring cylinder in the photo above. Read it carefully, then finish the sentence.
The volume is 5.2 mL
